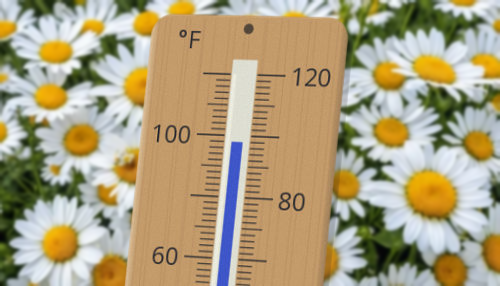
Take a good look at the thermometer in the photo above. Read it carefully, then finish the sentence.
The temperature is 98 °F
